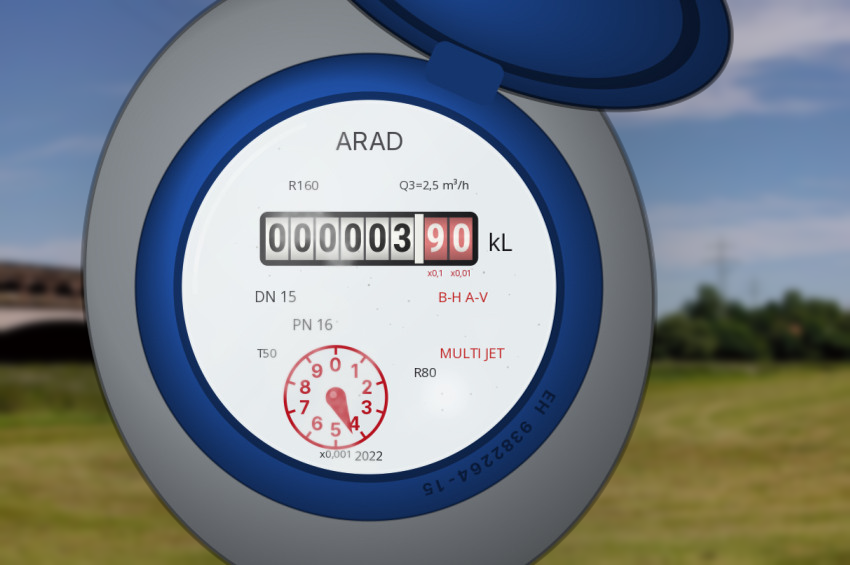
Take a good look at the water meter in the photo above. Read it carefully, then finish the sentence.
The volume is 3.904 kL
